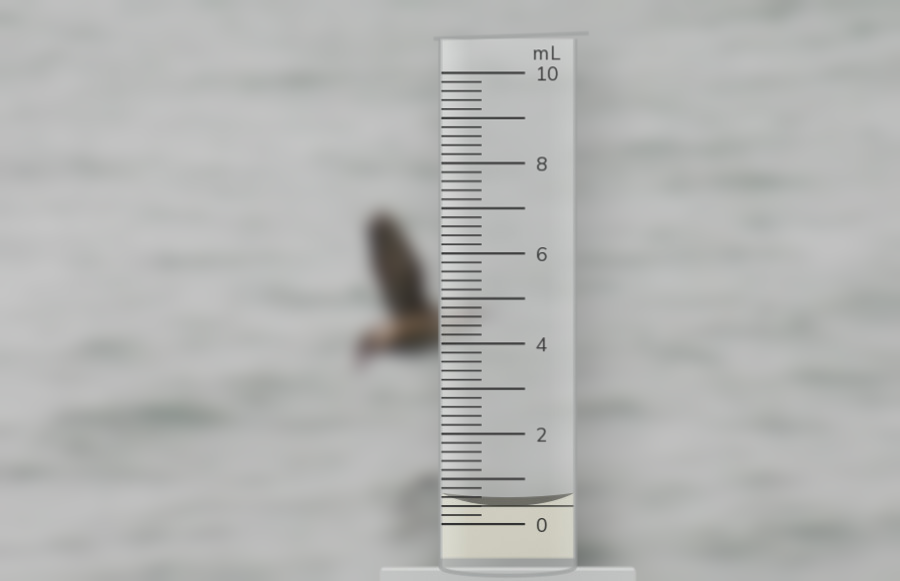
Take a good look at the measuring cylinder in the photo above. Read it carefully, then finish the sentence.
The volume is 0.4 mL
